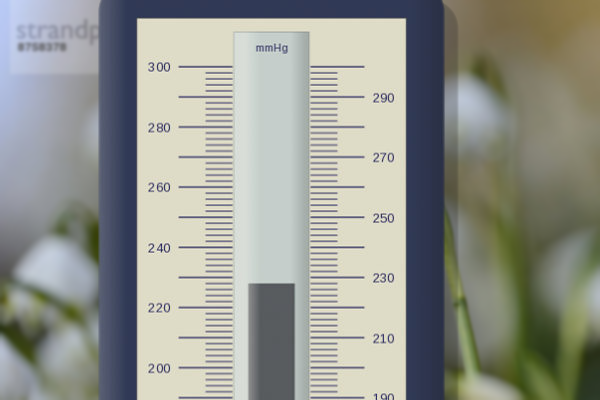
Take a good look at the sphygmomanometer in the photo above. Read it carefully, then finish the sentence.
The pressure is 228 mmHg
